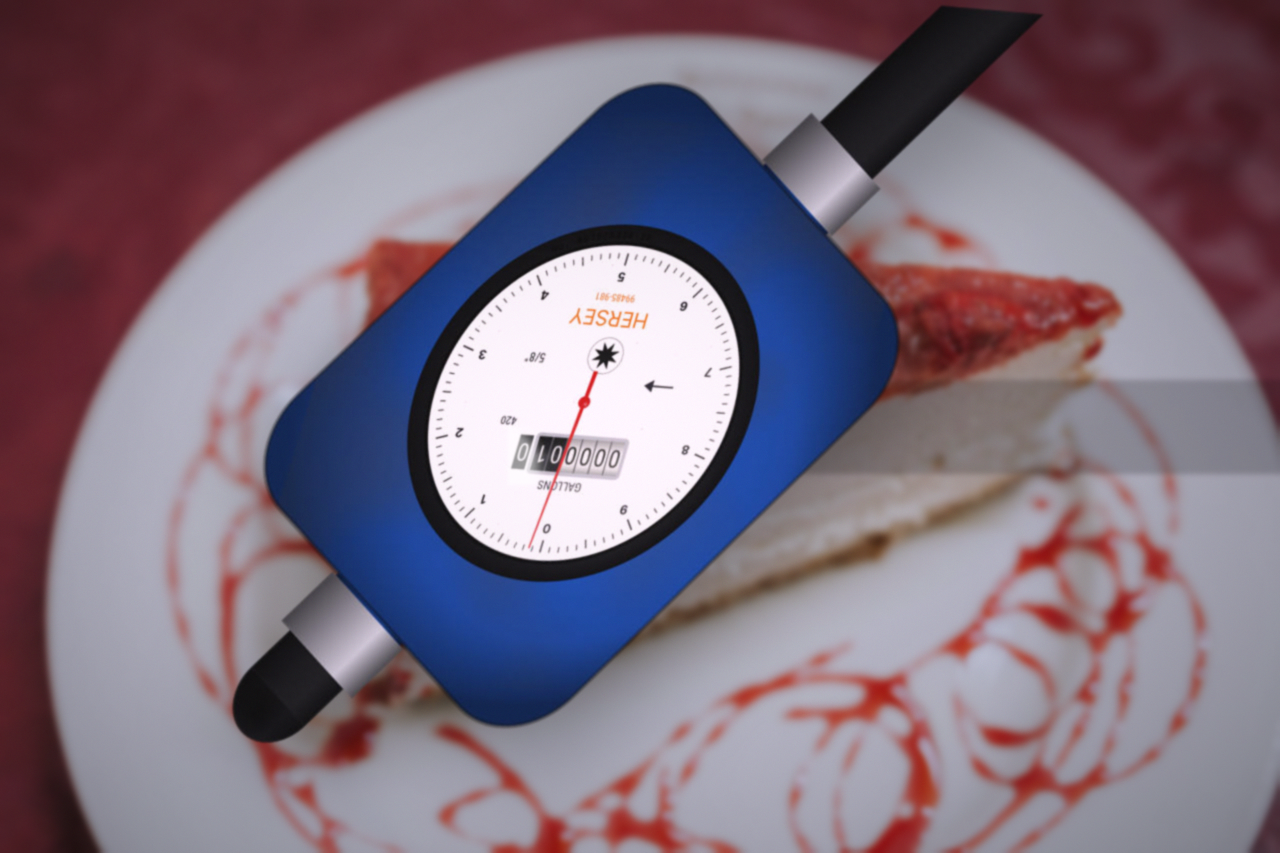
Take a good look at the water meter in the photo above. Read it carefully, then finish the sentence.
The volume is 10.1 gal
